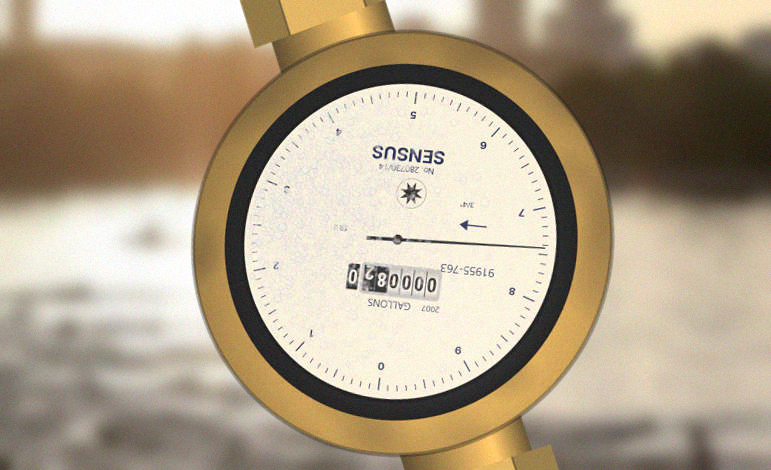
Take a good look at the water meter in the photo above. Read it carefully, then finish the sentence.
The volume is 817.4 gal
